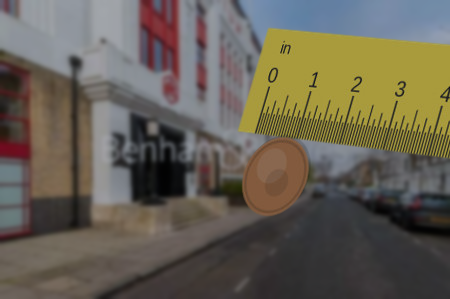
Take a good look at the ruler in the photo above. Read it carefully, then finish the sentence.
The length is 1.5 in
